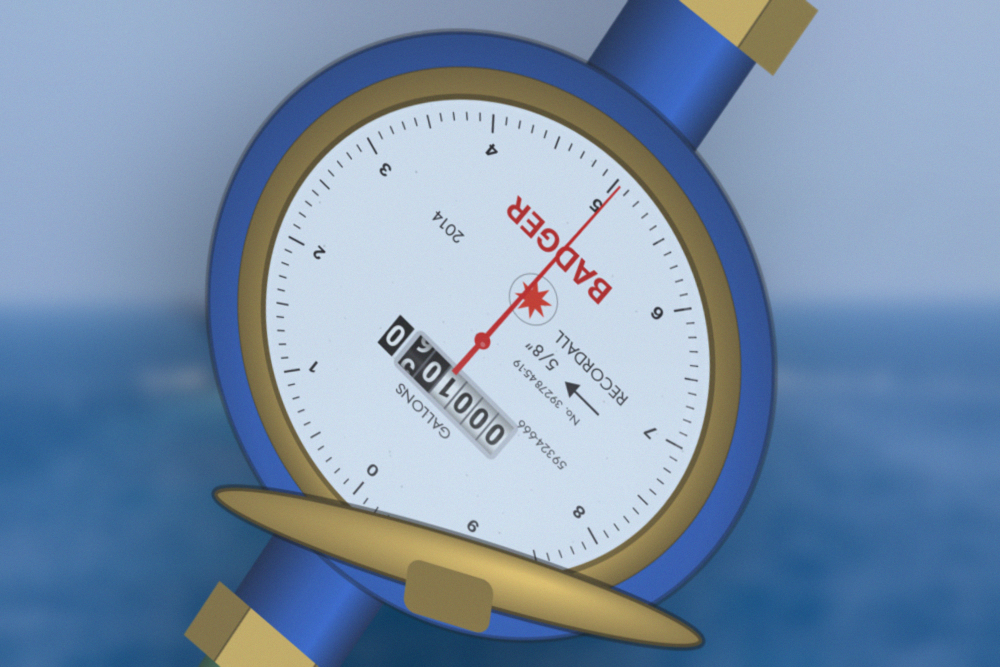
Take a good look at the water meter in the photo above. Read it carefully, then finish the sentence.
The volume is 1055.0 gal
